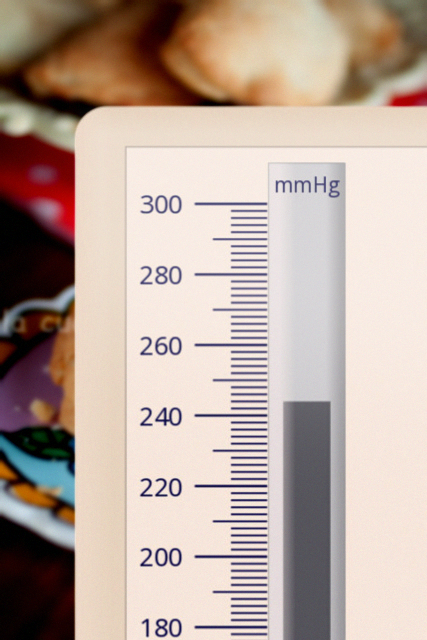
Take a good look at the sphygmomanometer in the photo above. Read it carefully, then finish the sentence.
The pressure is 244 mmHg
